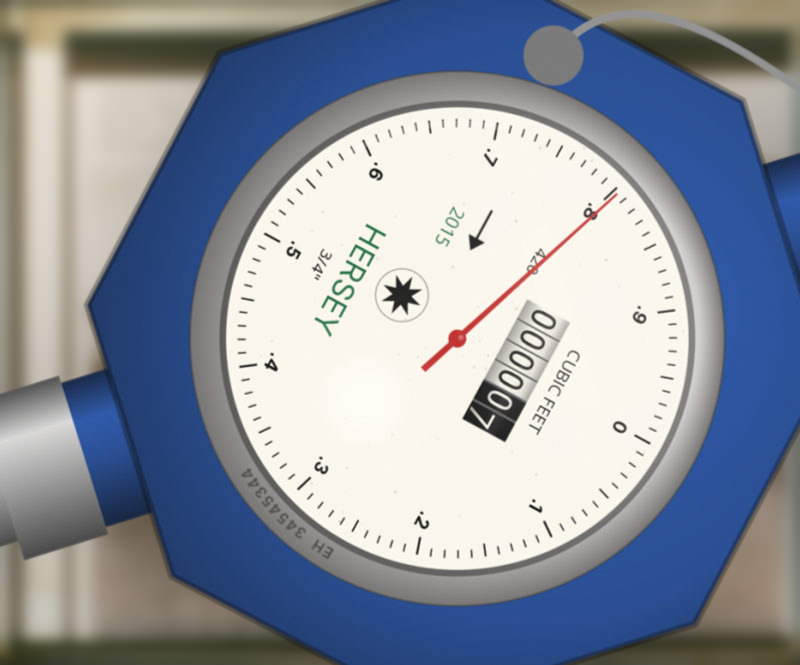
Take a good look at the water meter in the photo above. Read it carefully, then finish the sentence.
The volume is 6.80 ft³
